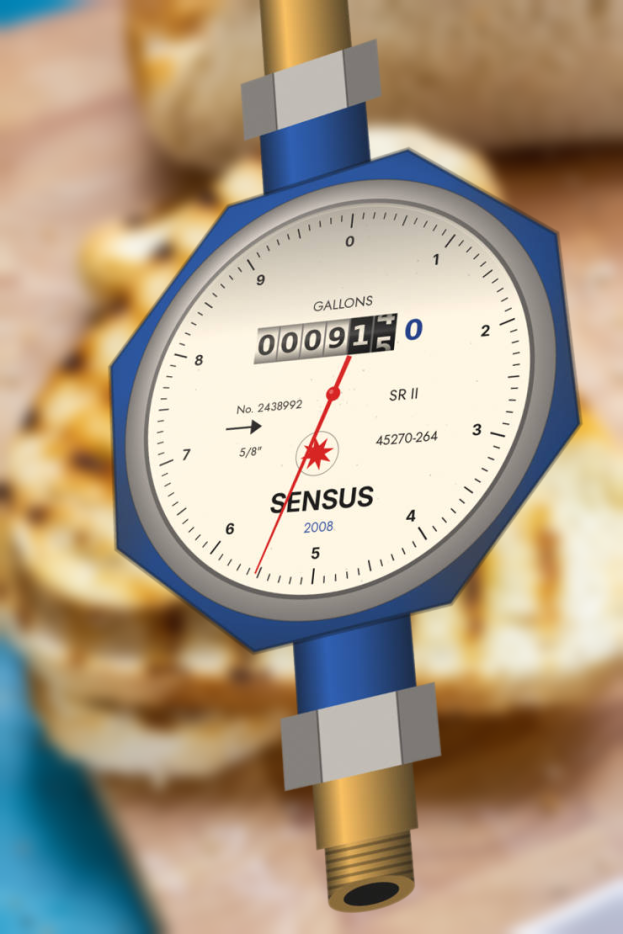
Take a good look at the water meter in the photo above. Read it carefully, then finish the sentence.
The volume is 9145.5 gal
